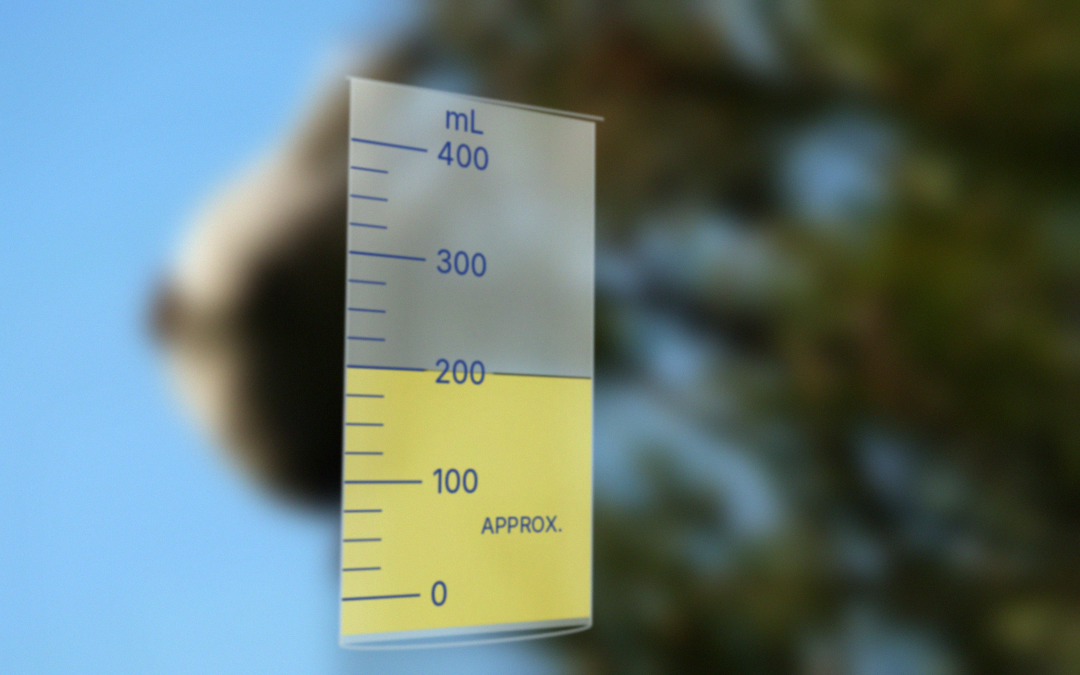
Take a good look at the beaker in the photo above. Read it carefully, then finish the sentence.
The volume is 200 mL
